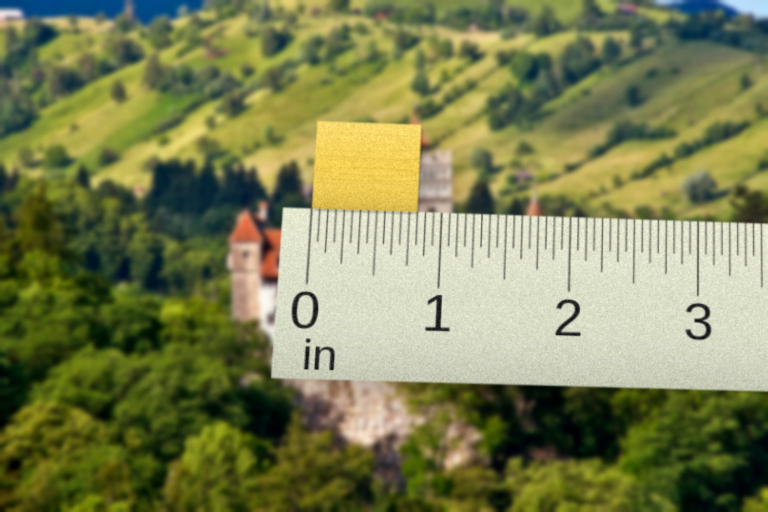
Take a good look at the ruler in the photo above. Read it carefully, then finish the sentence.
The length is 0.8125 in
